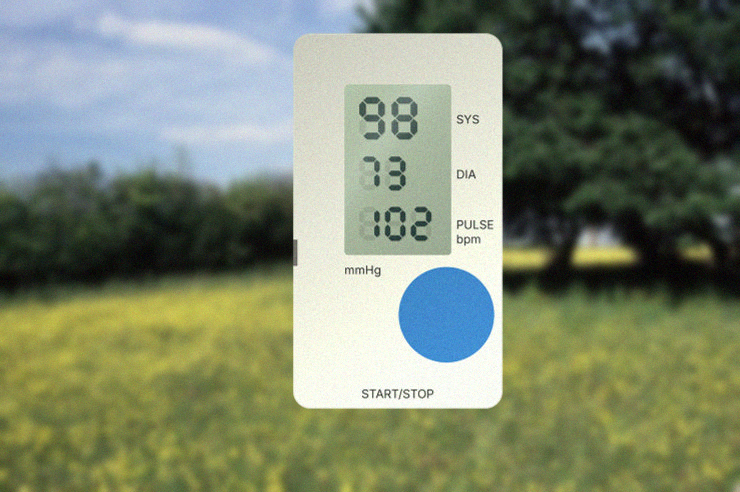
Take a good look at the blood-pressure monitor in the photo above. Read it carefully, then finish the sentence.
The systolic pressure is 98 mmHg
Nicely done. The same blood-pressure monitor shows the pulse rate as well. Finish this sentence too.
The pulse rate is 102 bpm
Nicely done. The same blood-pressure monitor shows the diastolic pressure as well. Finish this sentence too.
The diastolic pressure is 73 mmHg
